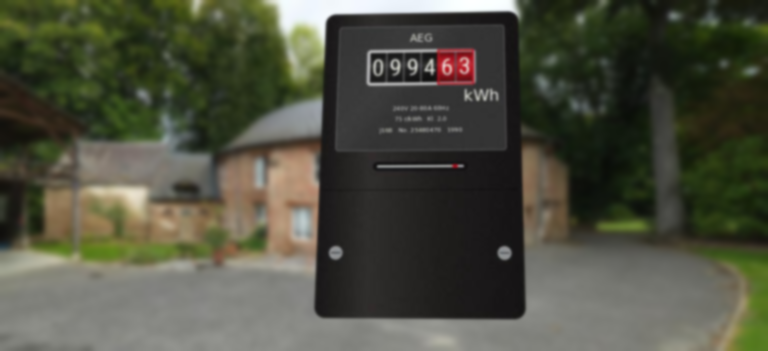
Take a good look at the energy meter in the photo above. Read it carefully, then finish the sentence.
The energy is 994.63 kWh
